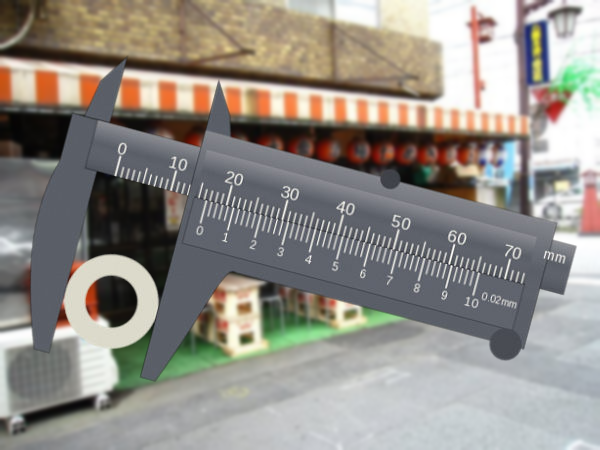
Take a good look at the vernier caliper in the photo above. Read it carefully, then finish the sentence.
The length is 16.4 mm
